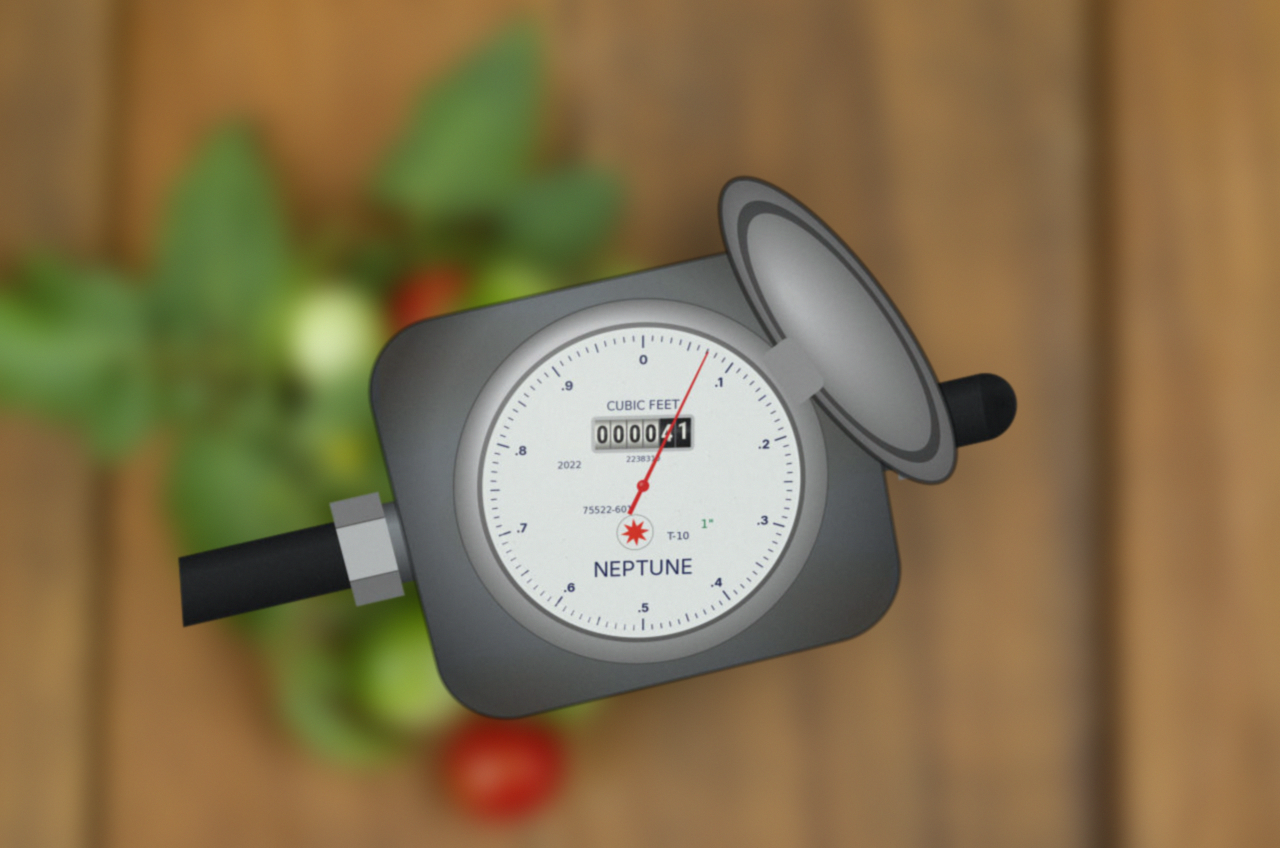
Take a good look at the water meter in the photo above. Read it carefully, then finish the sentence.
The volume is 41.07 ft³
